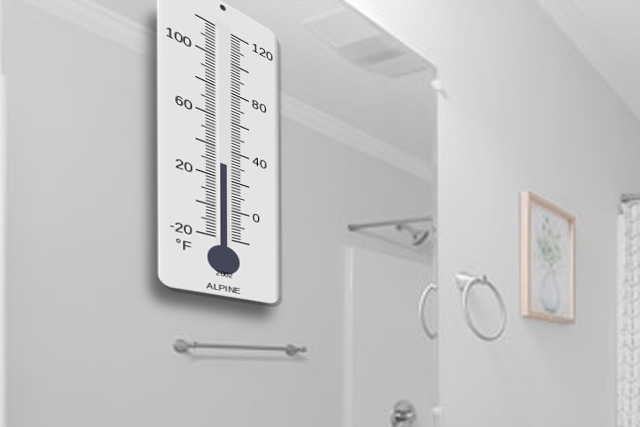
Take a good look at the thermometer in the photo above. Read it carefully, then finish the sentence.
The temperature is 30 °F
